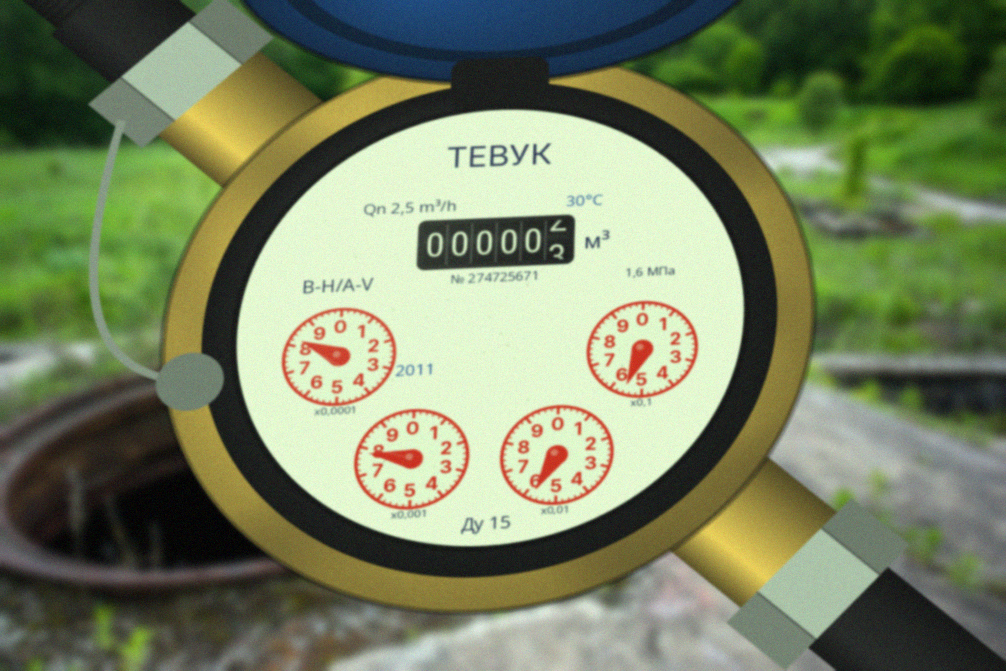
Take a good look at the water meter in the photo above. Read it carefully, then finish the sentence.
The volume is 2.5578 m³
